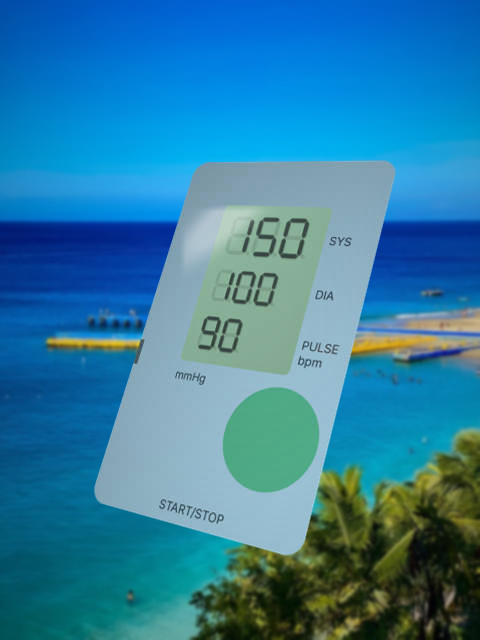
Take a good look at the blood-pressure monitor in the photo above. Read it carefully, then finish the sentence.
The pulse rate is 90 bpm
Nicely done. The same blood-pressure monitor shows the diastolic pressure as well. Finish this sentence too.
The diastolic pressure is 100 mmHg
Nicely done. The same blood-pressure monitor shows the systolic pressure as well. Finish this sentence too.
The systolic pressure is 150 mmHg
